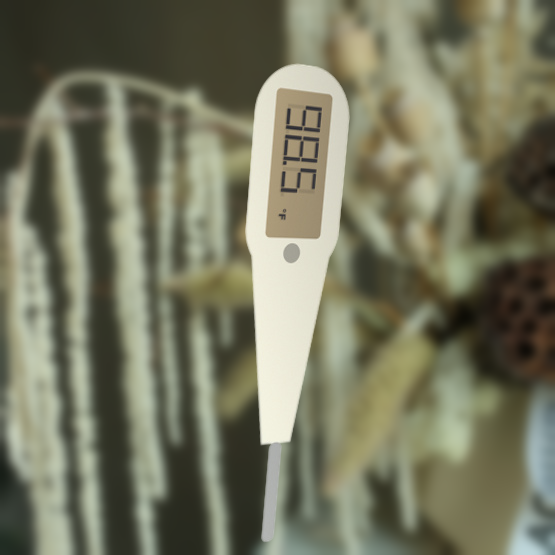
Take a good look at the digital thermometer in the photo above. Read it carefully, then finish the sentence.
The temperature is 98.5 °F
